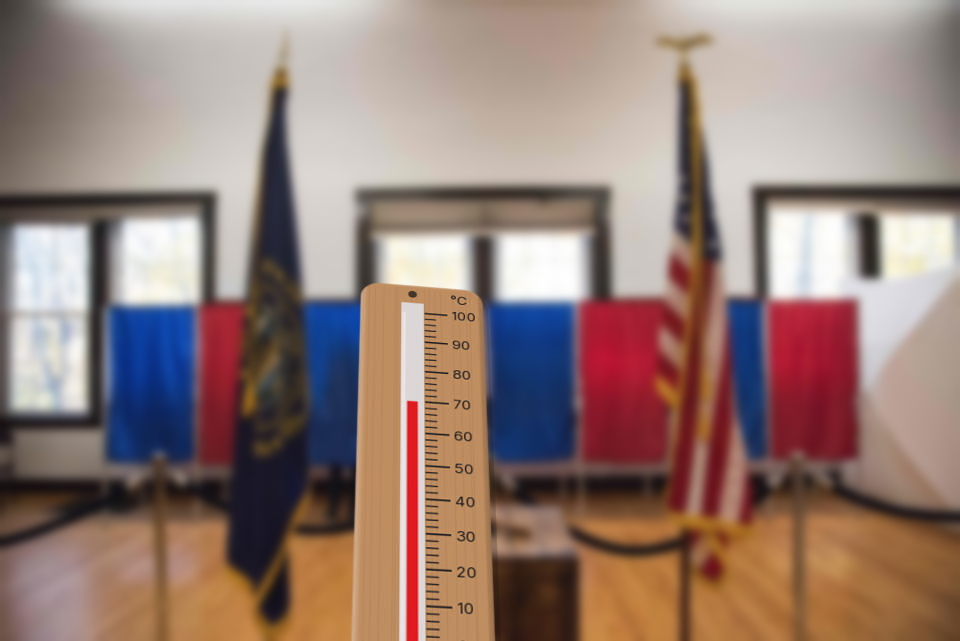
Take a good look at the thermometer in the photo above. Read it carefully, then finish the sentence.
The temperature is 70 °C
